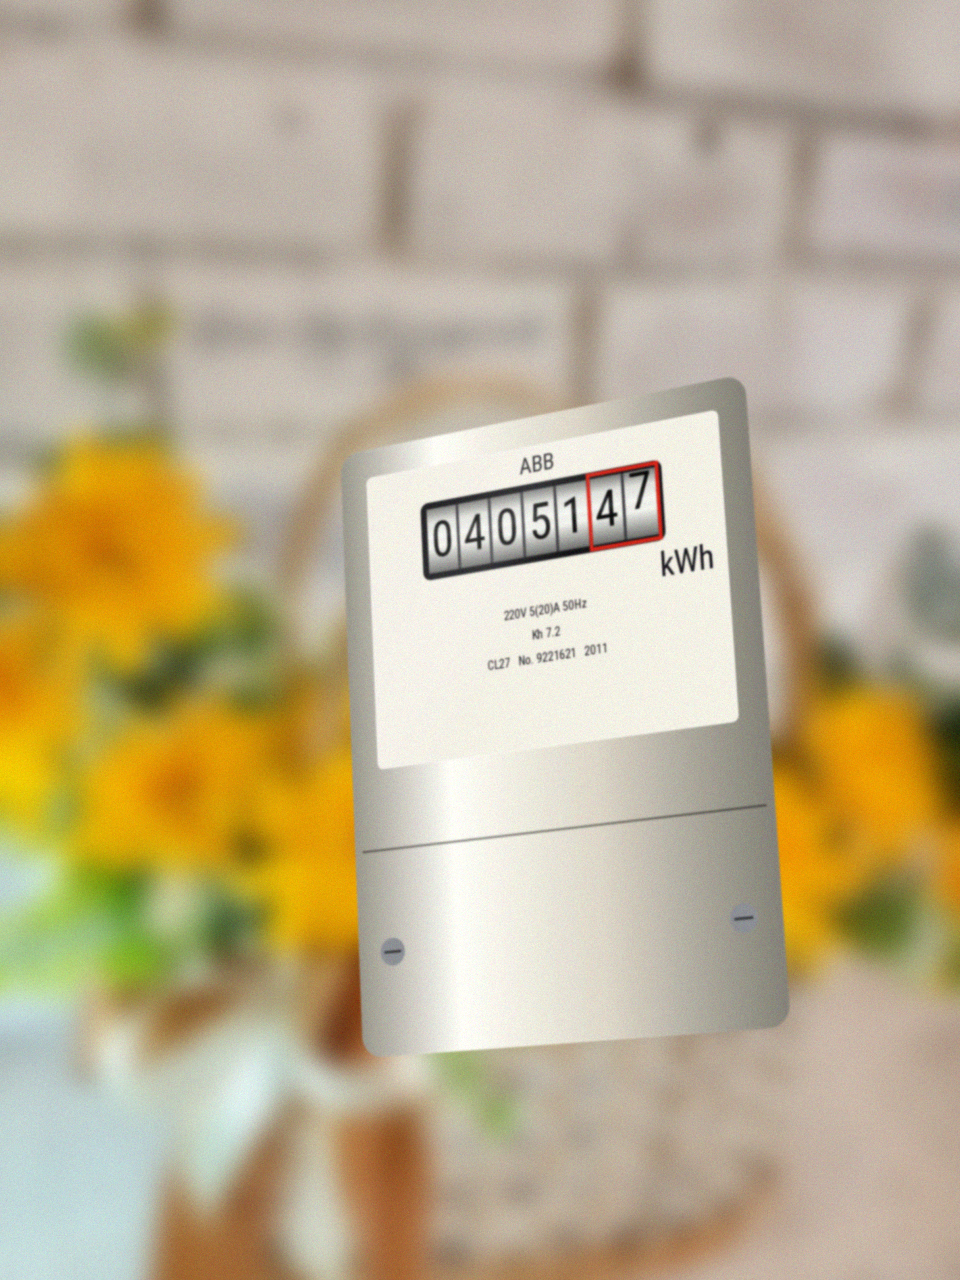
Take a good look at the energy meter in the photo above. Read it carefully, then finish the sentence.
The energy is 4051.47 kWh
